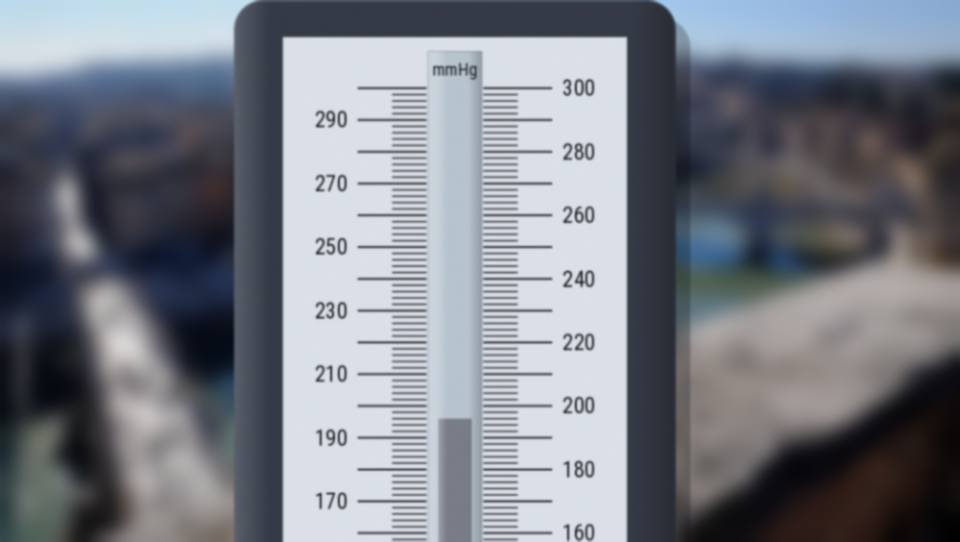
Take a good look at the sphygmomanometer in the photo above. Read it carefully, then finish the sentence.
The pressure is 196 mmHg
